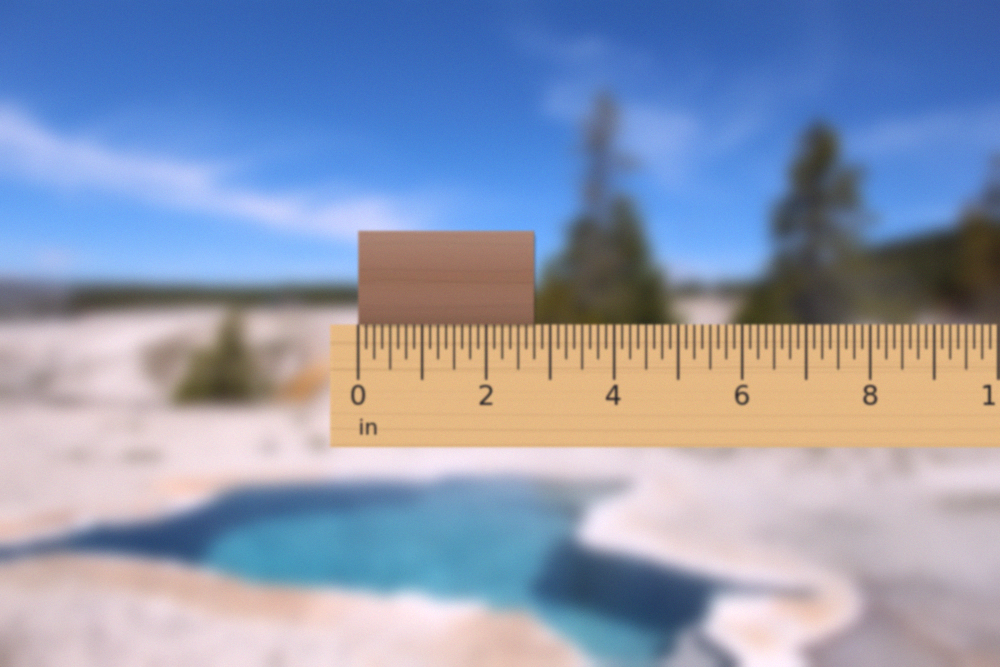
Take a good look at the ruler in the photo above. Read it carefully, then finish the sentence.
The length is 2.75 in
